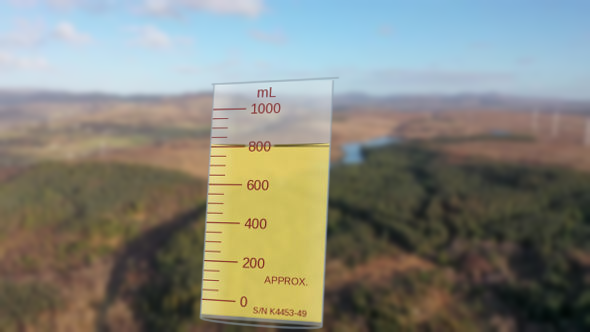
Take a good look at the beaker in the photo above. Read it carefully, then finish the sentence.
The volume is 800 mL
